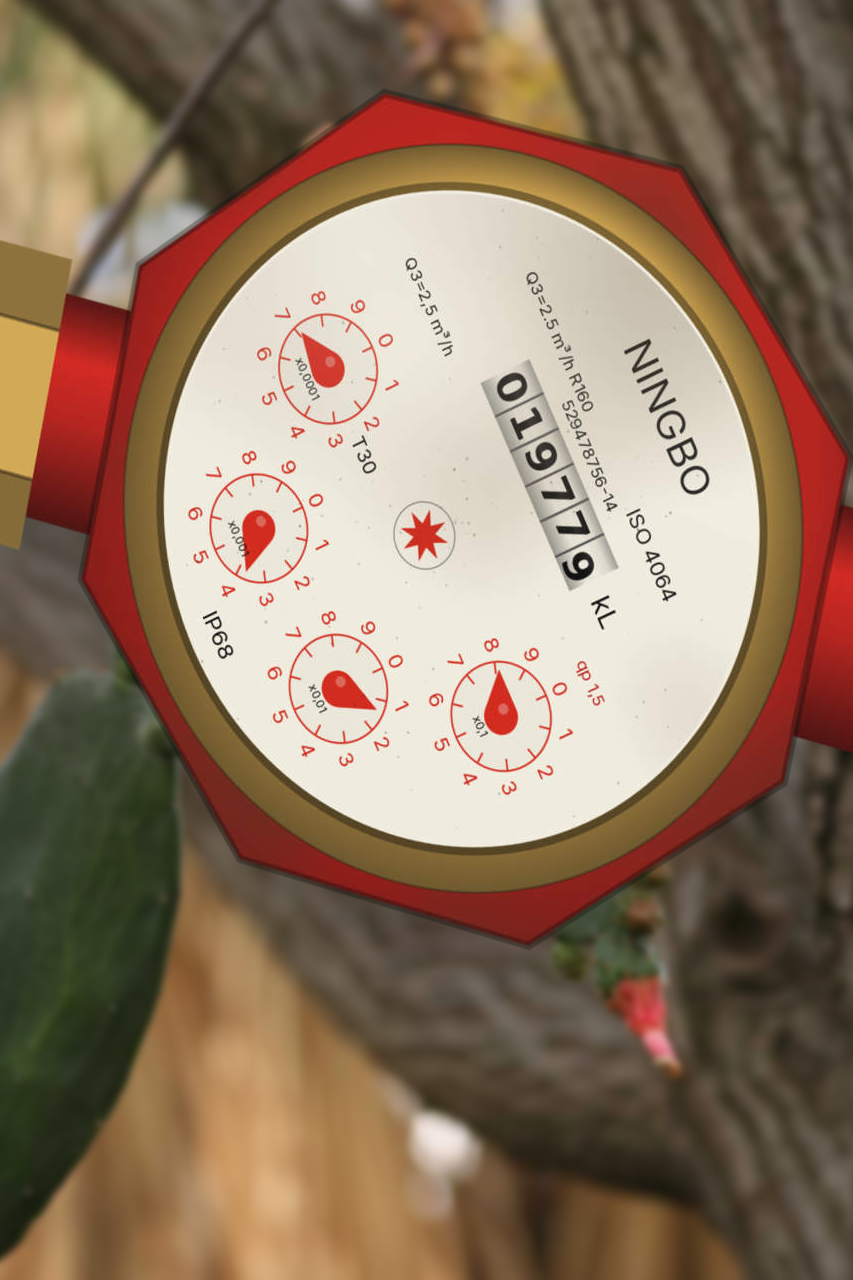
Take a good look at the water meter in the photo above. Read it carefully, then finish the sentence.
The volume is 19778.8137 kL
